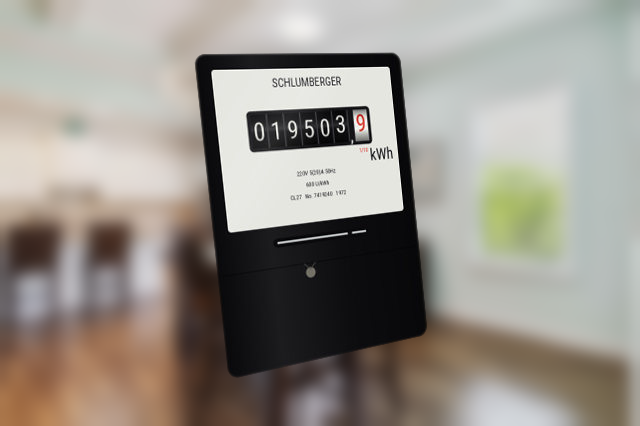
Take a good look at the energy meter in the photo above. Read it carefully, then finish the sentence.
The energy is 19503.9 kWh
